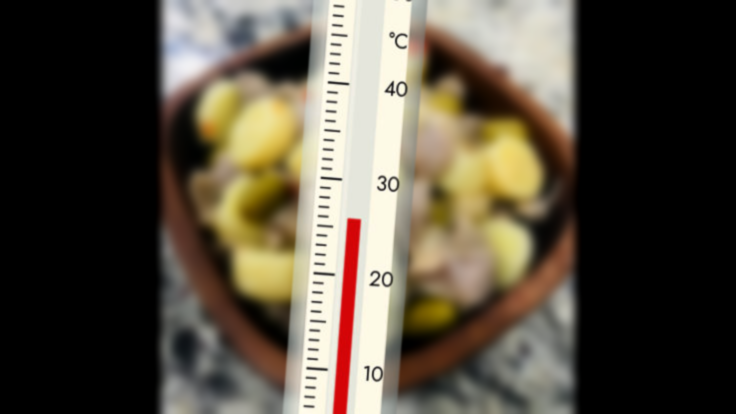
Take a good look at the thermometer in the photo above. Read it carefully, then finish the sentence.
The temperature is 26 °C
